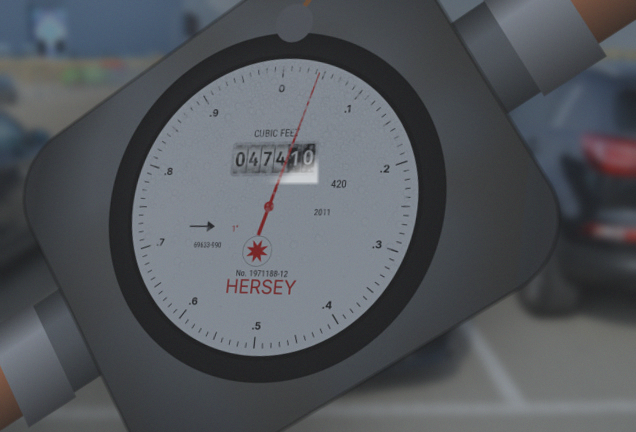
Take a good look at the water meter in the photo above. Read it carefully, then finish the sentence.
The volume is 47410.04 ft³
